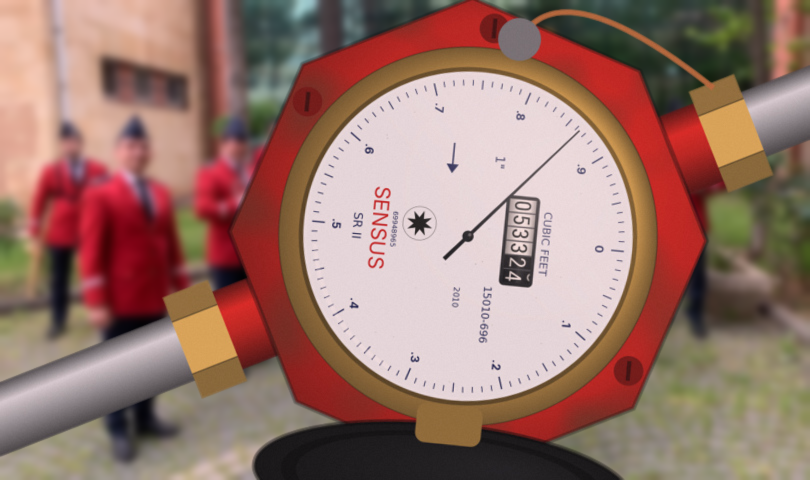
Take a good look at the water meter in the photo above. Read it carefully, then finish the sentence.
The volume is 53323.86 ft³
